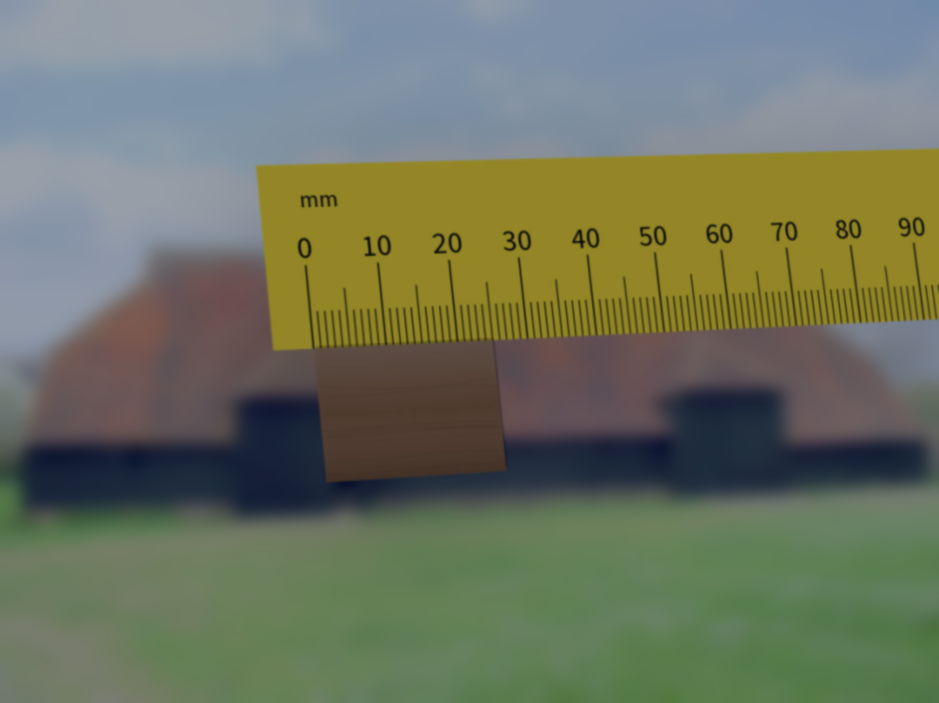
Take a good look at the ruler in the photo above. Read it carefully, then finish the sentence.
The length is 25 mm
